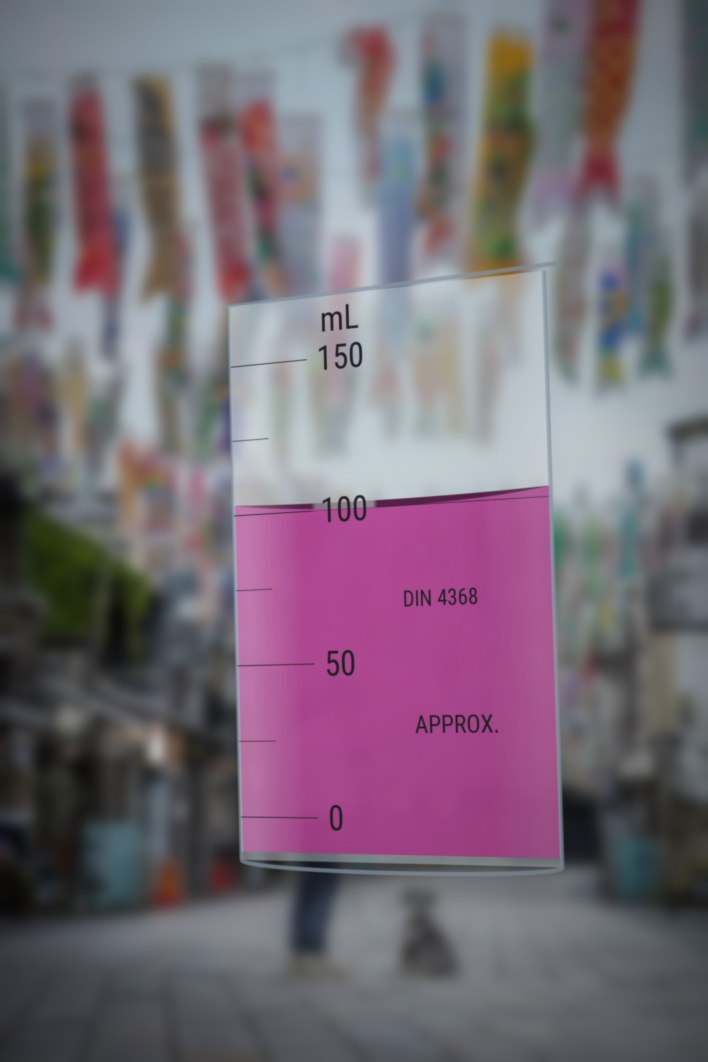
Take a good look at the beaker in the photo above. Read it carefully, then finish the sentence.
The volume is 100 mL
